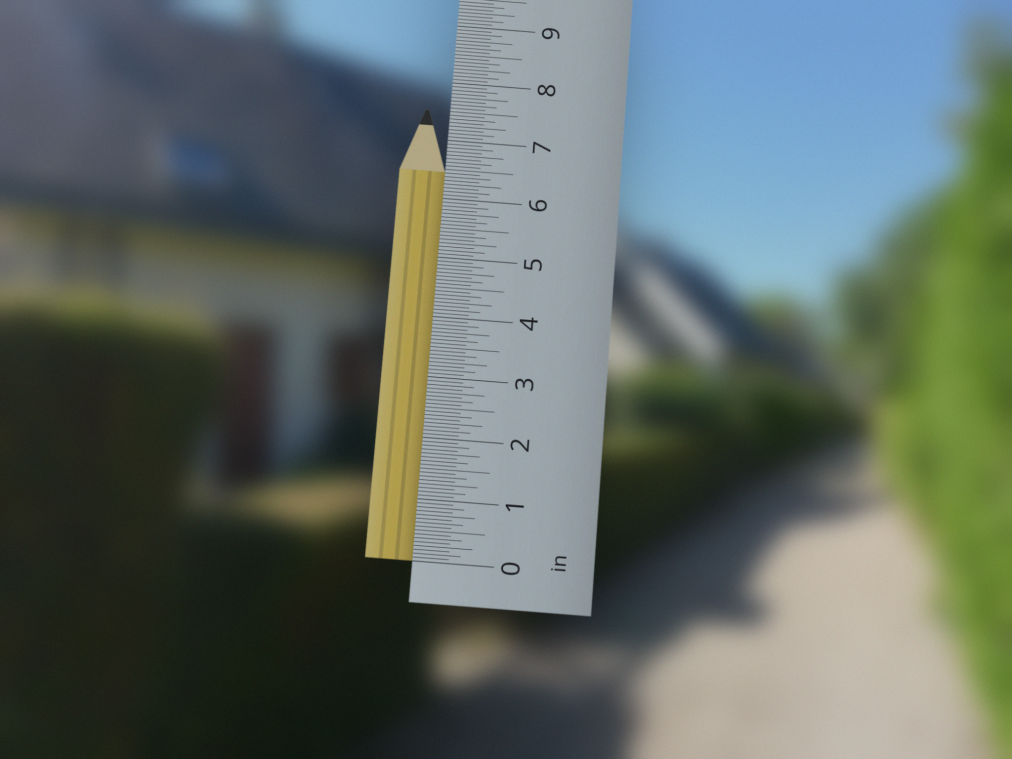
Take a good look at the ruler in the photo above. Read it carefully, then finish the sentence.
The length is 7.5 in
